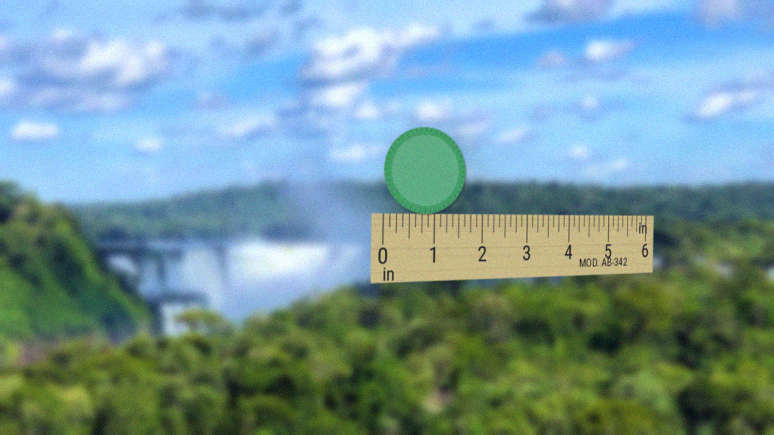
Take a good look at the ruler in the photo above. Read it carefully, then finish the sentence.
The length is 1.625 in
